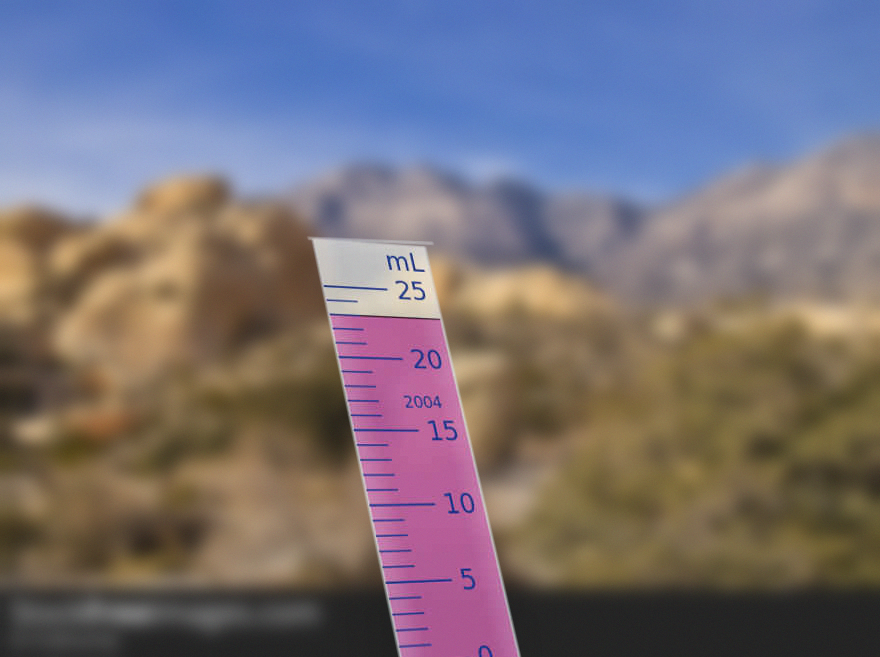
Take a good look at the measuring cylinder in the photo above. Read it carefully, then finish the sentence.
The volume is 23 mL
